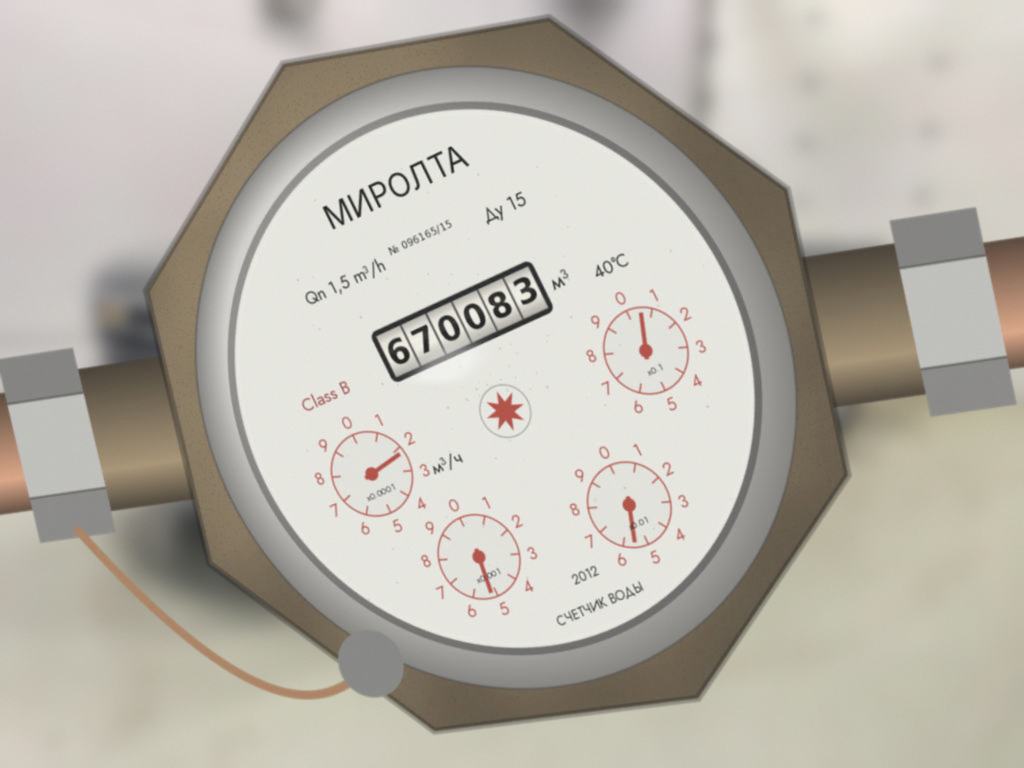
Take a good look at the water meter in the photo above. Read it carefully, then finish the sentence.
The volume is 670083.0552 m³
